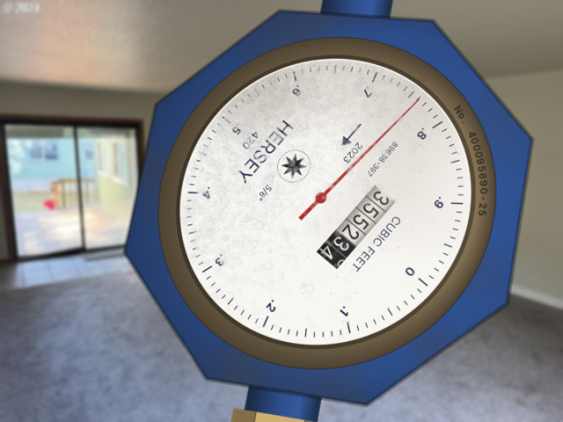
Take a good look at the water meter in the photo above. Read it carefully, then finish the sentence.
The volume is 355233.76 ft³
